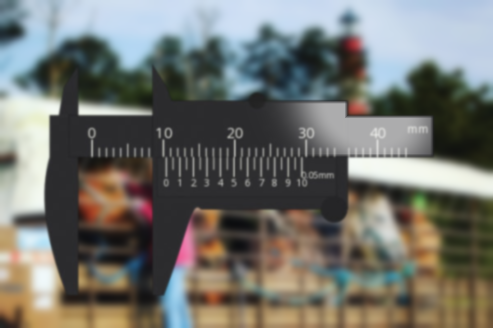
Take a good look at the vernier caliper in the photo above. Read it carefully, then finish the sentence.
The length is 10.4 mm
